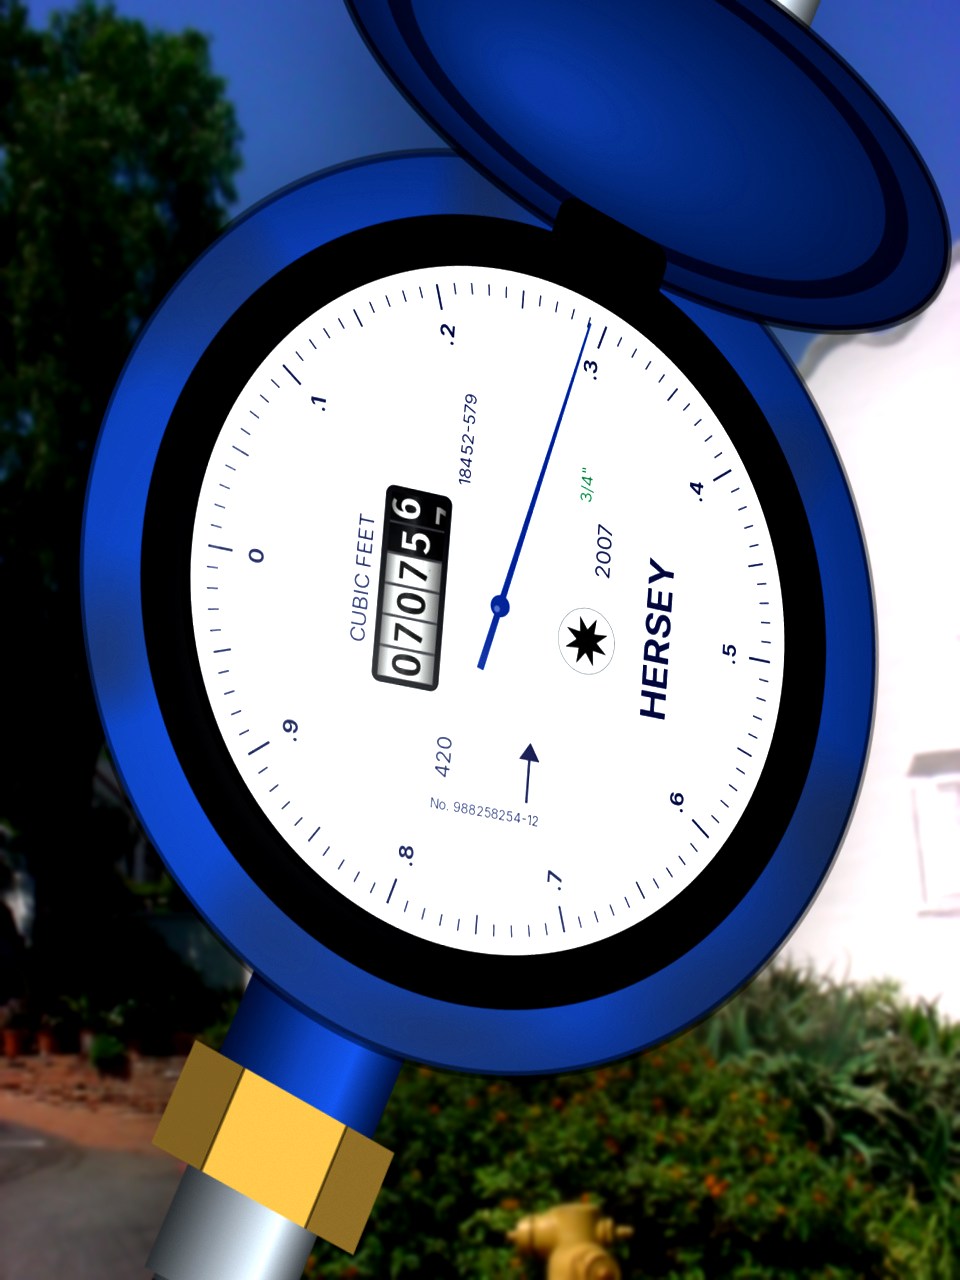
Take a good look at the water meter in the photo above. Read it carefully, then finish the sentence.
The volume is 70756.29 ft³
